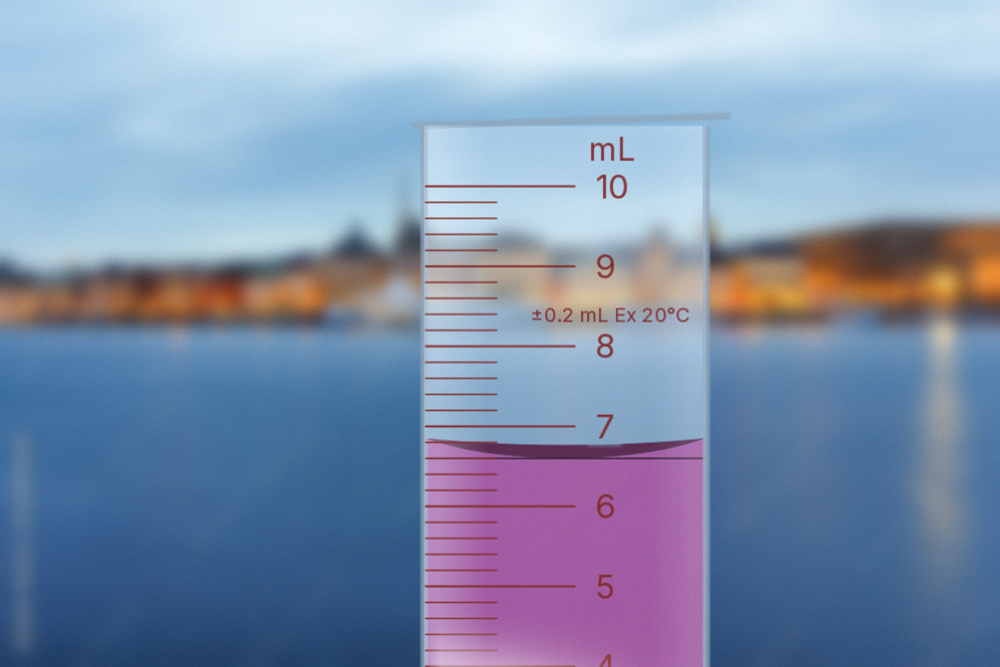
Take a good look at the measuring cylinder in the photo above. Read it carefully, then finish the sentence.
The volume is 6.6 mL
